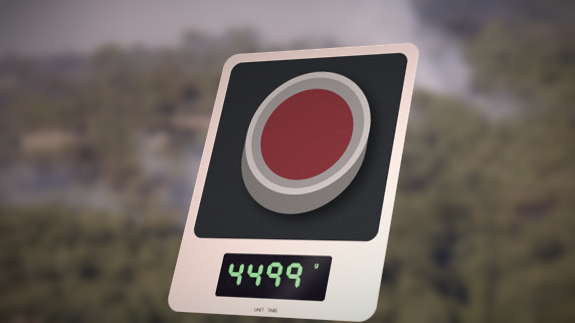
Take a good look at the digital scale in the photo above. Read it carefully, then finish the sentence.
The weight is 4499 g
